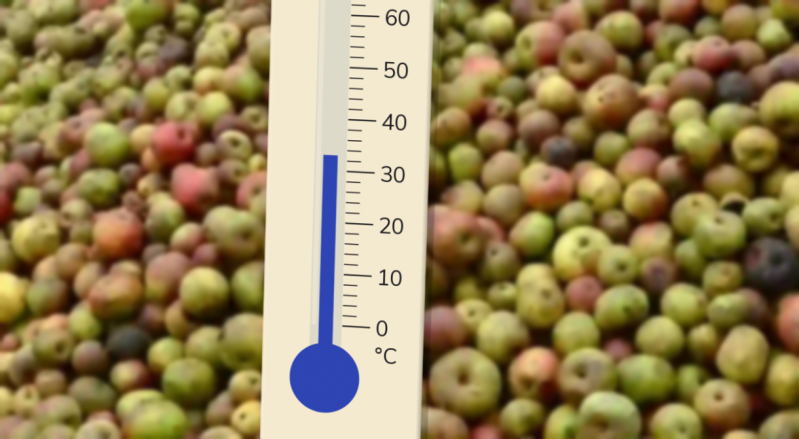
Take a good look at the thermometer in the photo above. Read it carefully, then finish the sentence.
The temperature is 33 °C
